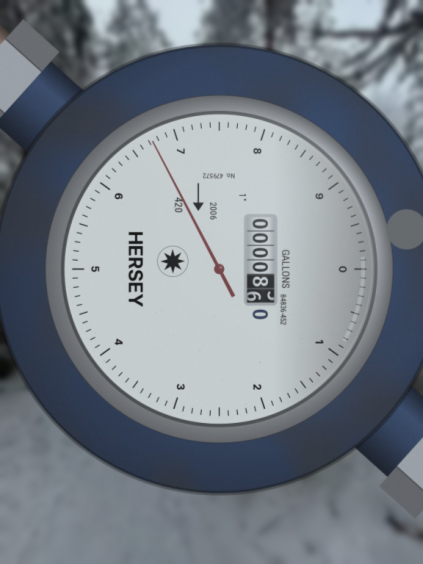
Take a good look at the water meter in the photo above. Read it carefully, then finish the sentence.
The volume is 856.7 gal
